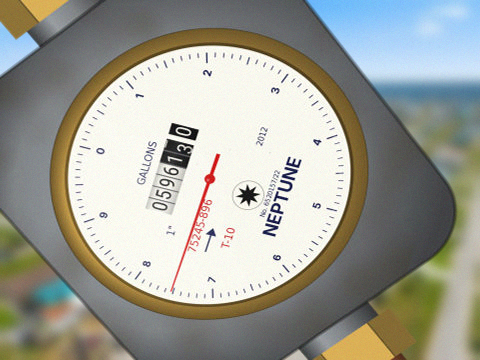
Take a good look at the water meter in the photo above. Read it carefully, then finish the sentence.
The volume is 596127.5 gal
